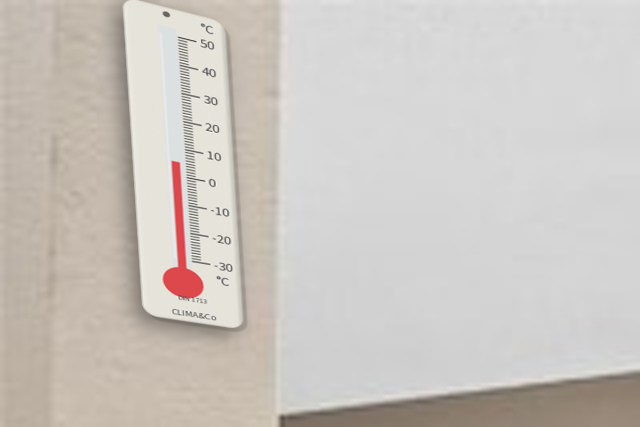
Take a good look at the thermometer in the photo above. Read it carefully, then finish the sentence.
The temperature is 5 °C
